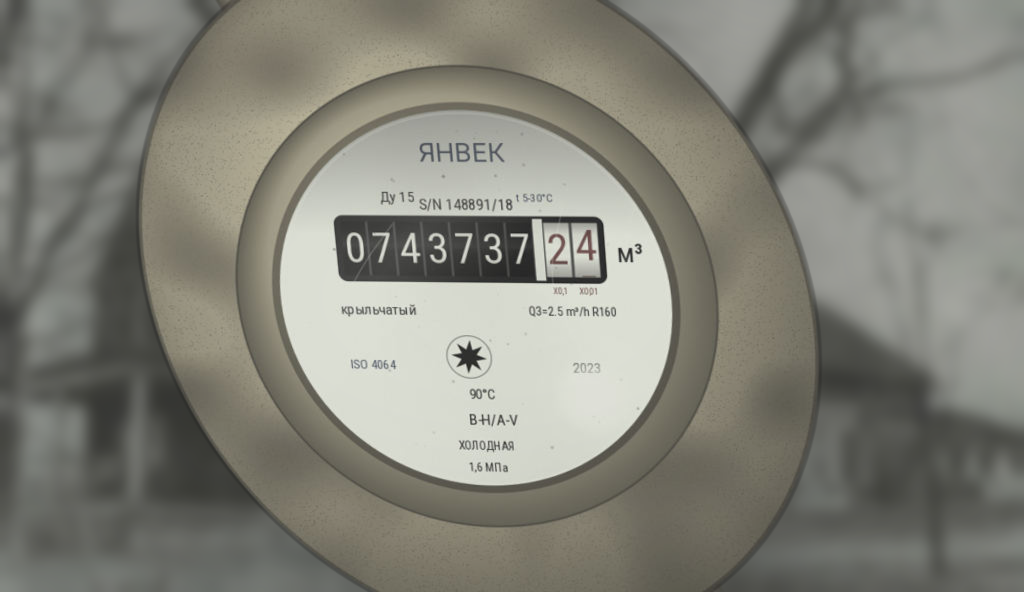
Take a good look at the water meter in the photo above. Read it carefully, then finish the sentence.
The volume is 743737.24 m³
